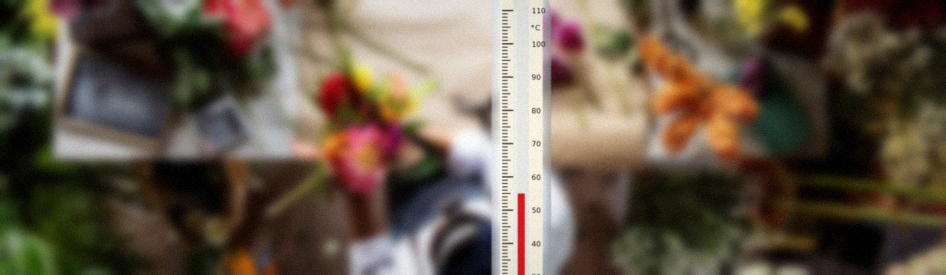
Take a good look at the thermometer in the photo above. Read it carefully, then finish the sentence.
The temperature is 55 °C
